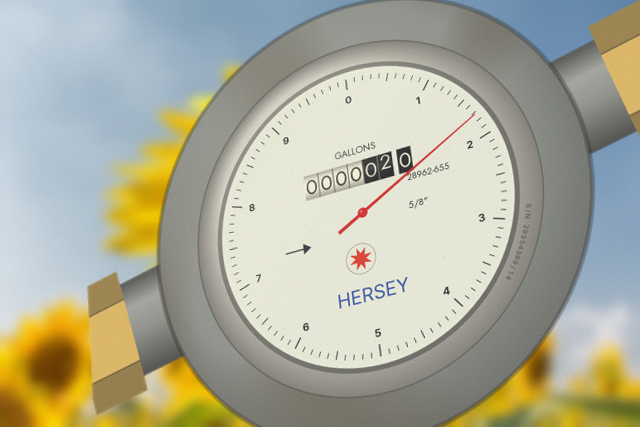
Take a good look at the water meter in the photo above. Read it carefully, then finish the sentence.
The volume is 21.7 gal
